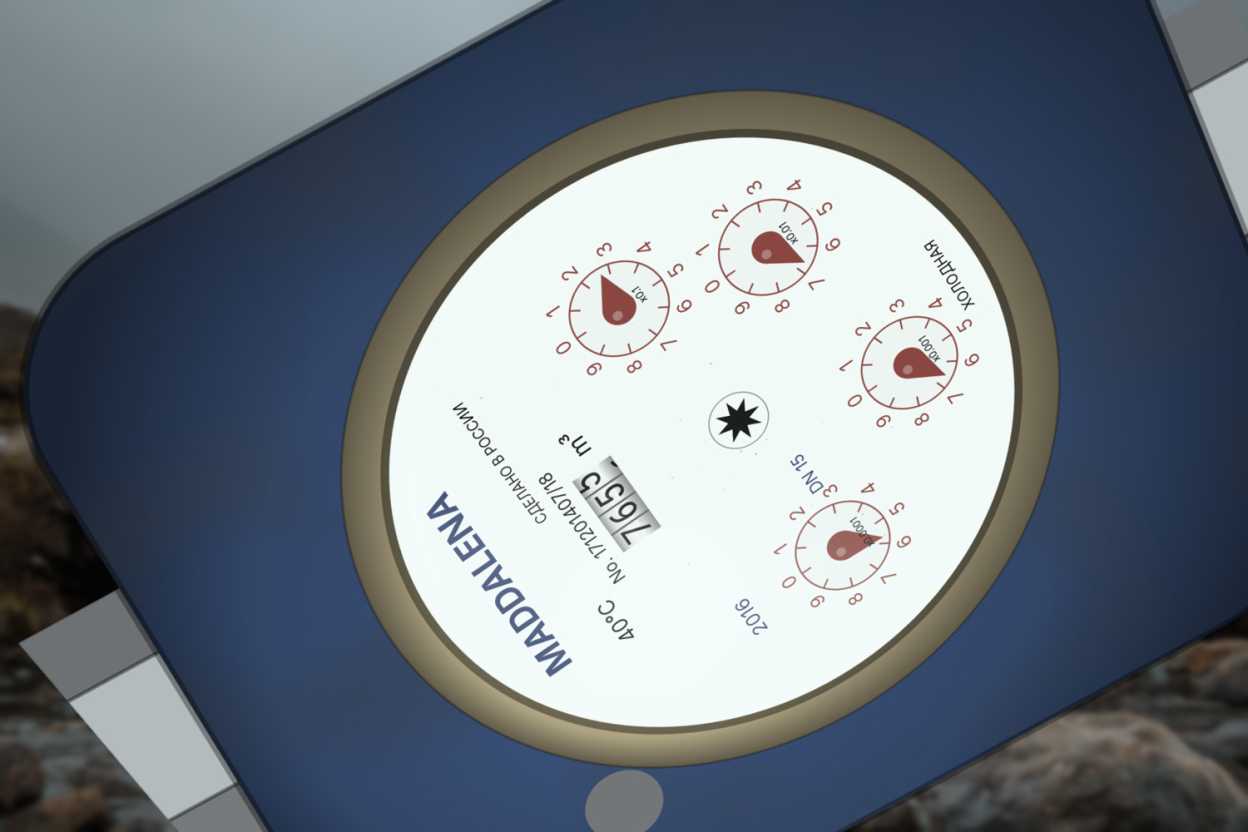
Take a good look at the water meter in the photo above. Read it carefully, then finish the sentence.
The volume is 7655.2665 m³
